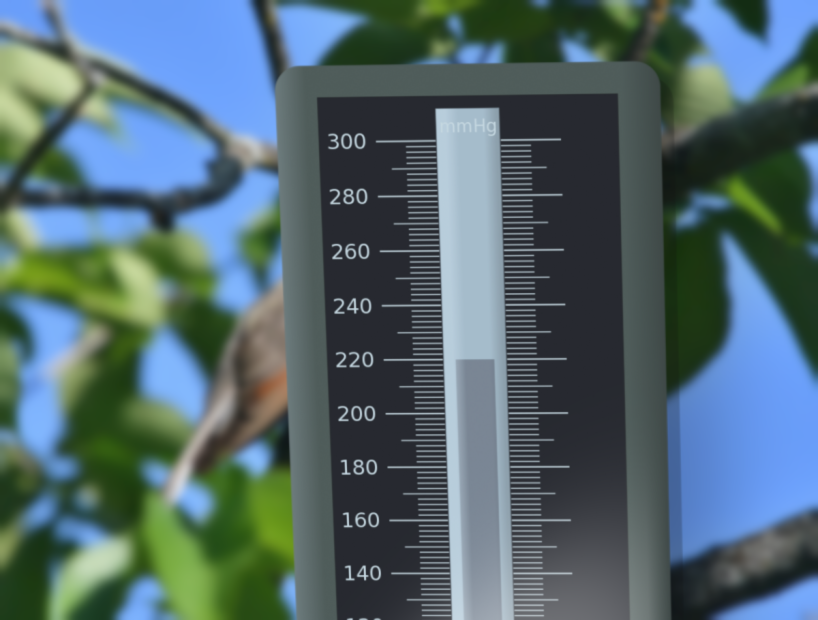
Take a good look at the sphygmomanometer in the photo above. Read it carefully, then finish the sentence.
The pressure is 220 mmHg
